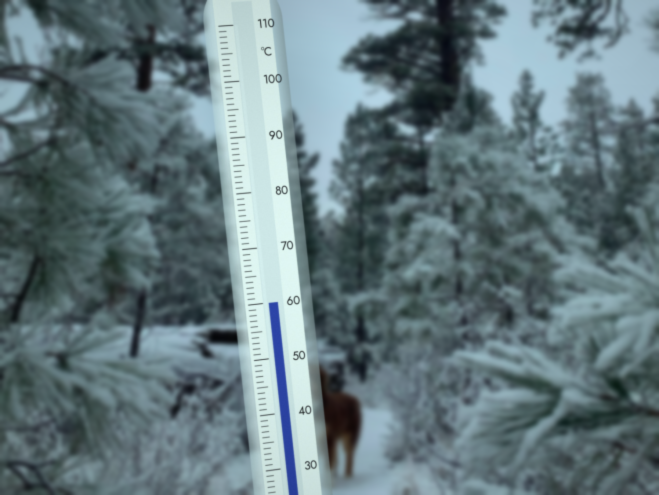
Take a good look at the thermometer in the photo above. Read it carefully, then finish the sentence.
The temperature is 60 °C
